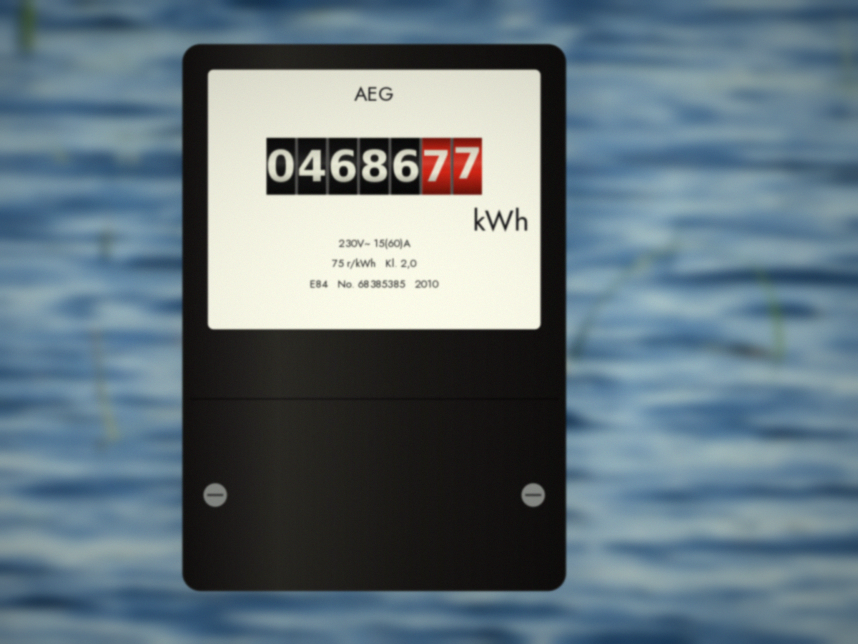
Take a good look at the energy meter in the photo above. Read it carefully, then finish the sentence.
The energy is 4686.77 kWh
